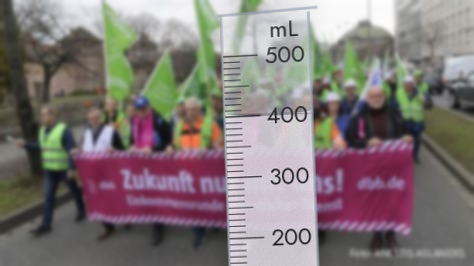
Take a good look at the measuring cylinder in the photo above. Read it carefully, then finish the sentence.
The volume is 400 mL
